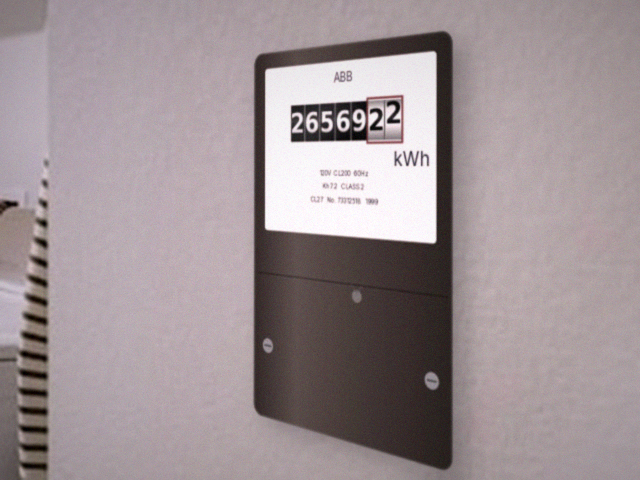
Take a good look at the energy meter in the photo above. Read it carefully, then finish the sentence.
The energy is 26569.22 kWh
